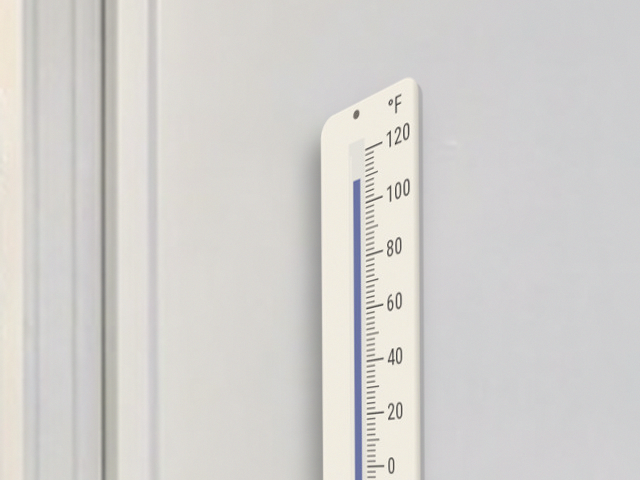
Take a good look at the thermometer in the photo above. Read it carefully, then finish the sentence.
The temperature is 110 °F
